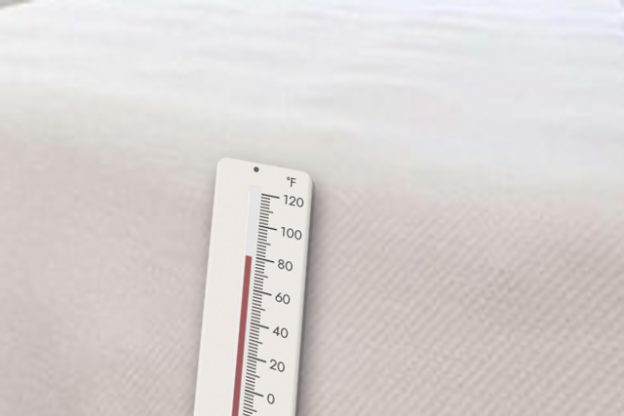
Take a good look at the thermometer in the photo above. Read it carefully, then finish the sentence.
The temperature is 80 °F
